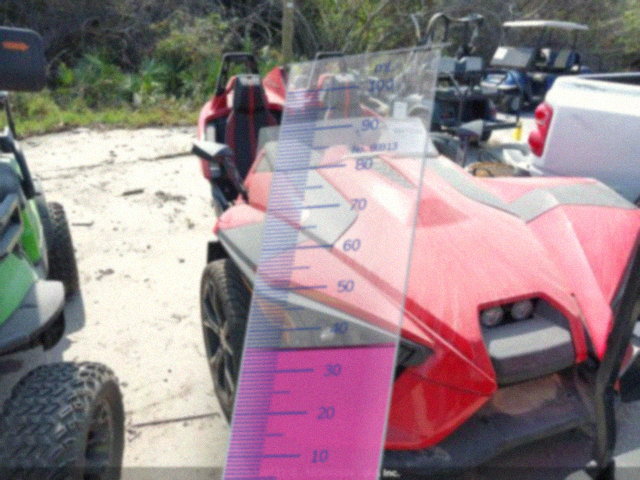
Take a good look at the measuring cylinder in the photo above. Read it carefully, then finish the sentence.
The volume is 35 mL
